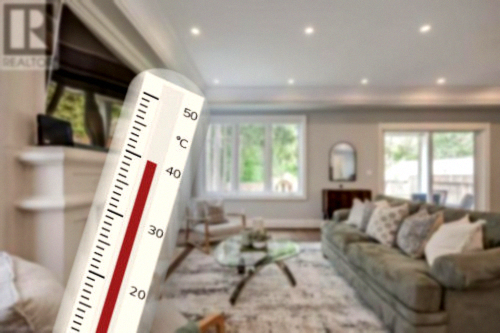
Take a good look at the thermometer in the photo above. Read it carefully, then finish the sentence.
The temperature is 40 °C
